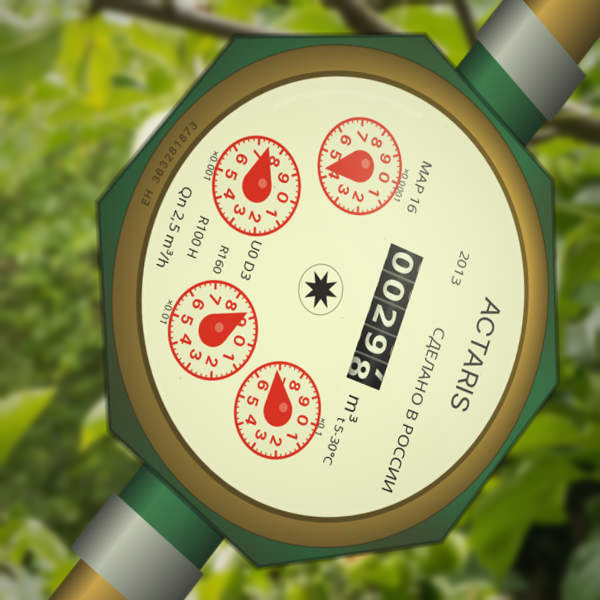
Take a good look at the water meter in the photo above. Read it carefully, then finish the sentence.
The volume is 297.6874 m³
